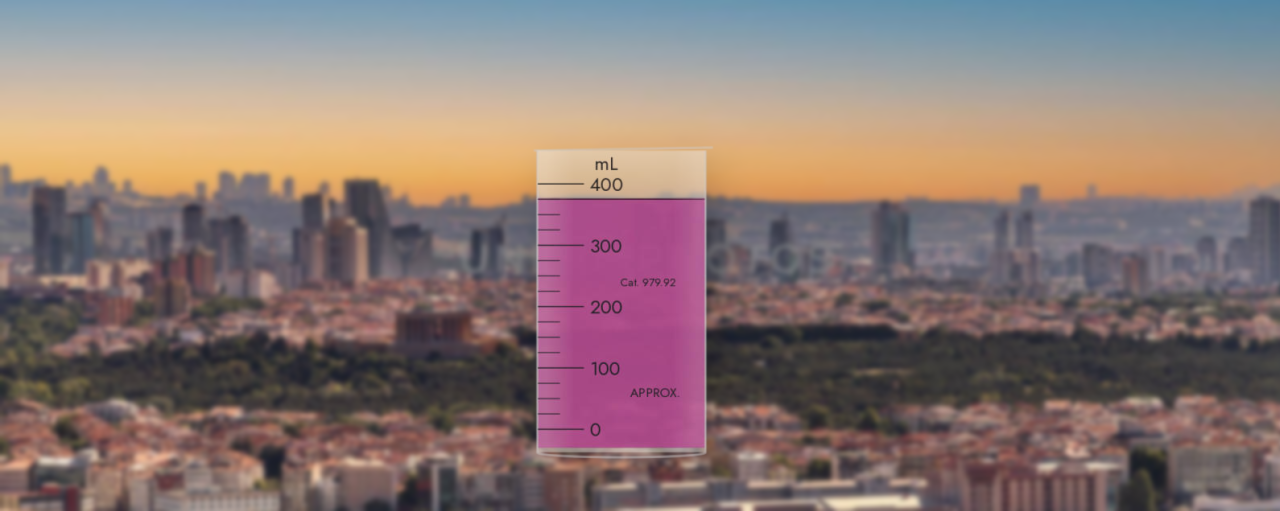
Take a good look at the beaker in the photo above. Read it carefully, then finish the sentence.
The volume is 375 mL
